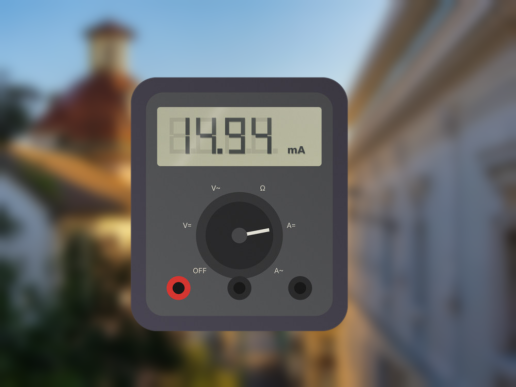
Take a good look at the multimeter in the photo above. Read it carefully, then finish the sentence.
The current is 14.94 mA
